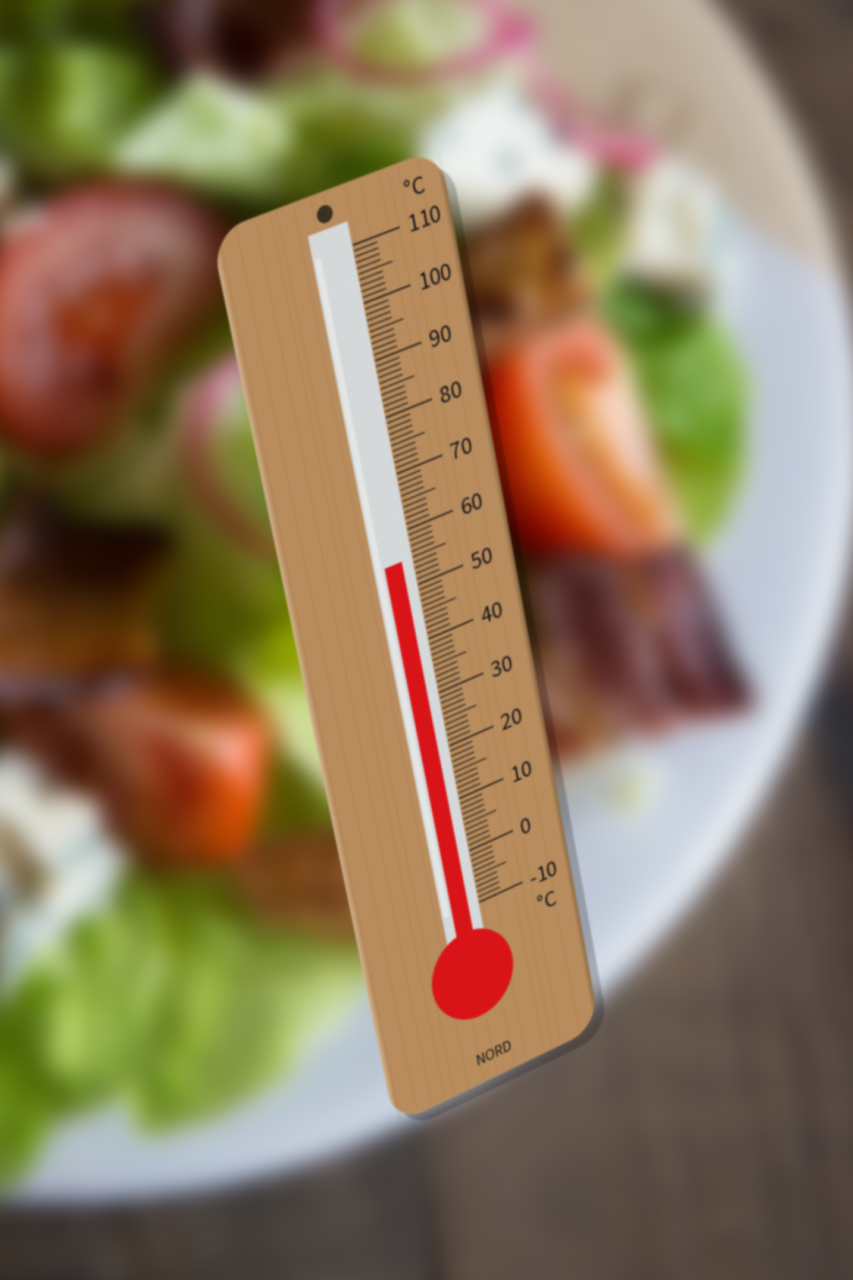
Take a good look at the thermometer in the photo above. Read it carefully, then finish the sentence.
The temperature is 55 °C
